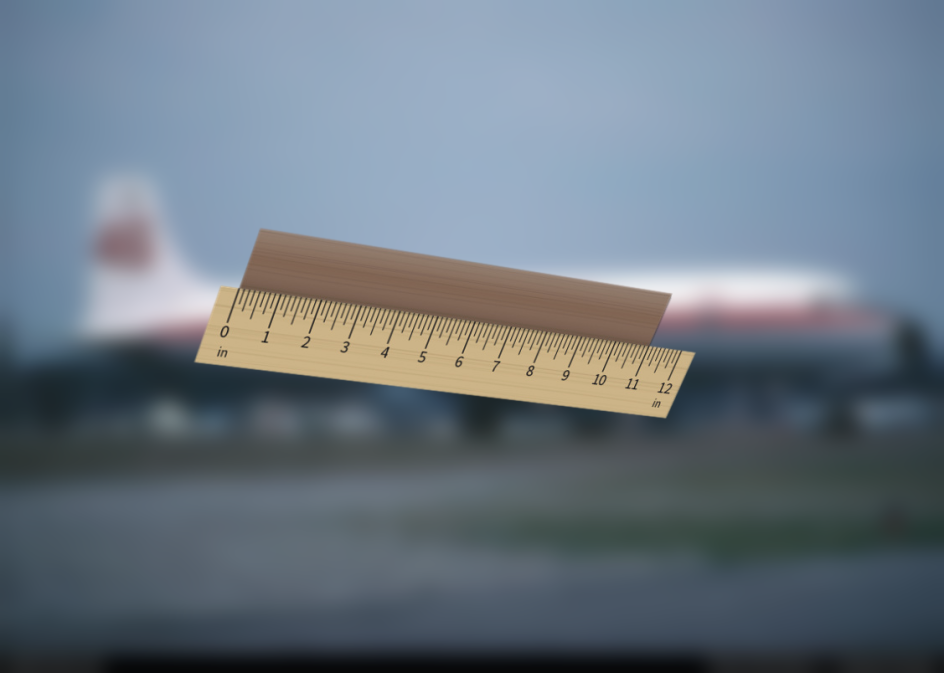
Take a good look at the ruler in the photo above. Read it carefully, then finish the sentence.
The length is 11 in
